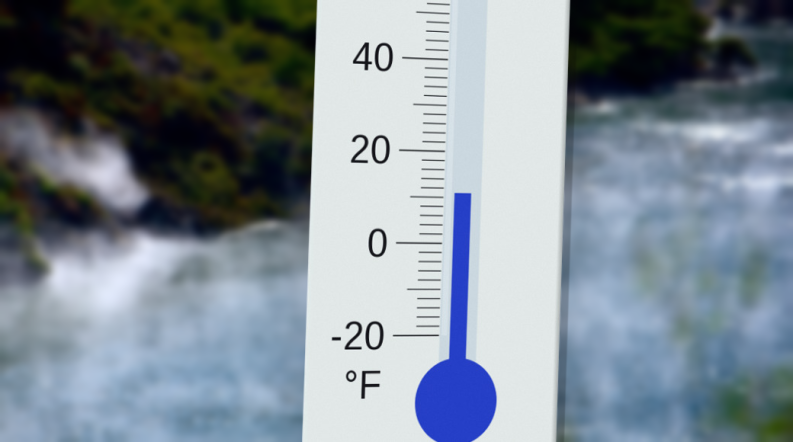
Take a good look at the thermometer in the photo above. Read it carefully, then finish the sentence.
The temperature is 11 °F
